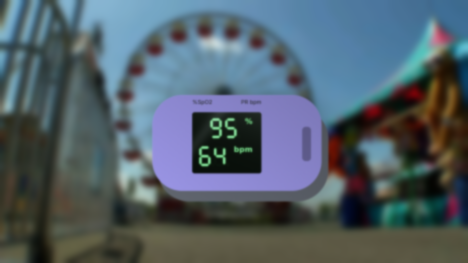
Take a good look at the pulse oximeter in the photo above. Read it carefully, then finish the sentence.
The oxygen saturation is 95 %
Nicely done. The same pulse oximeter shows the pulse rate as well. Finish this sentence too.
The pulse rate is 64 bpm
